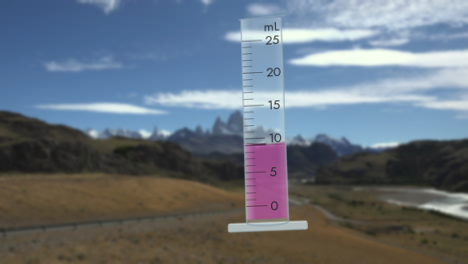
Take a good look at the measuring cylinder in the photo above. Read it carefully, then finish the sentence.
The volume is 9 mL
